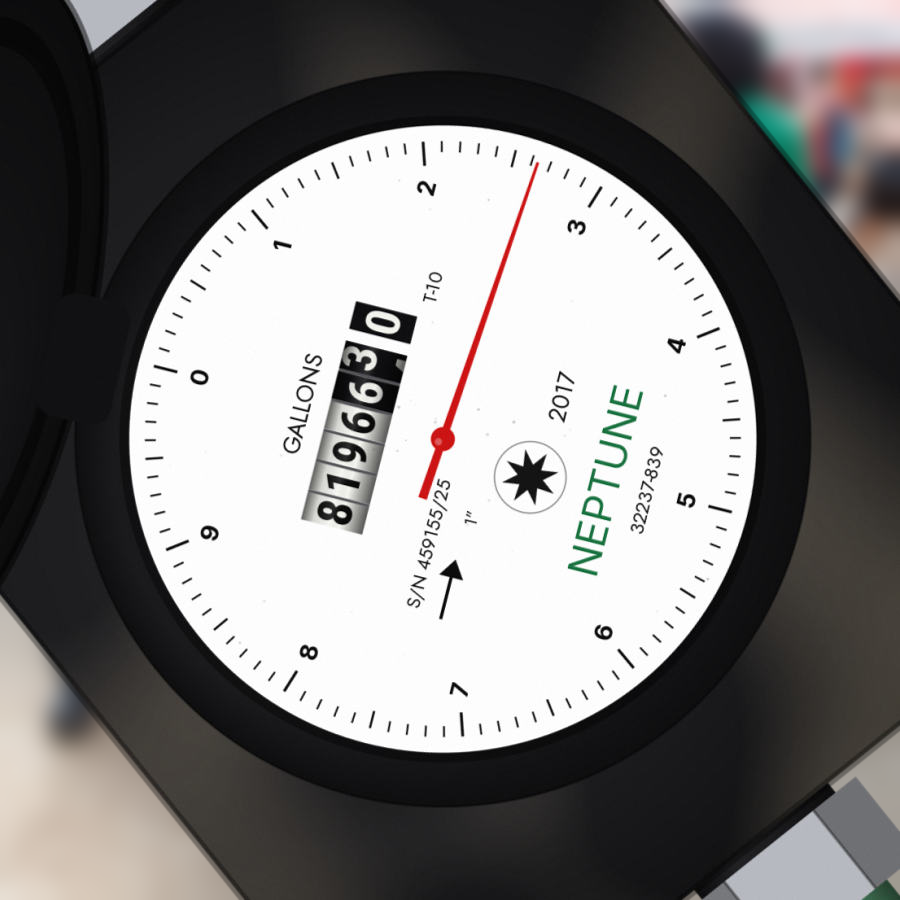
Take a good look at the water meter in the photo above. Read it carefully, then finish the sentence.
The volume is 8196632.6 gal
